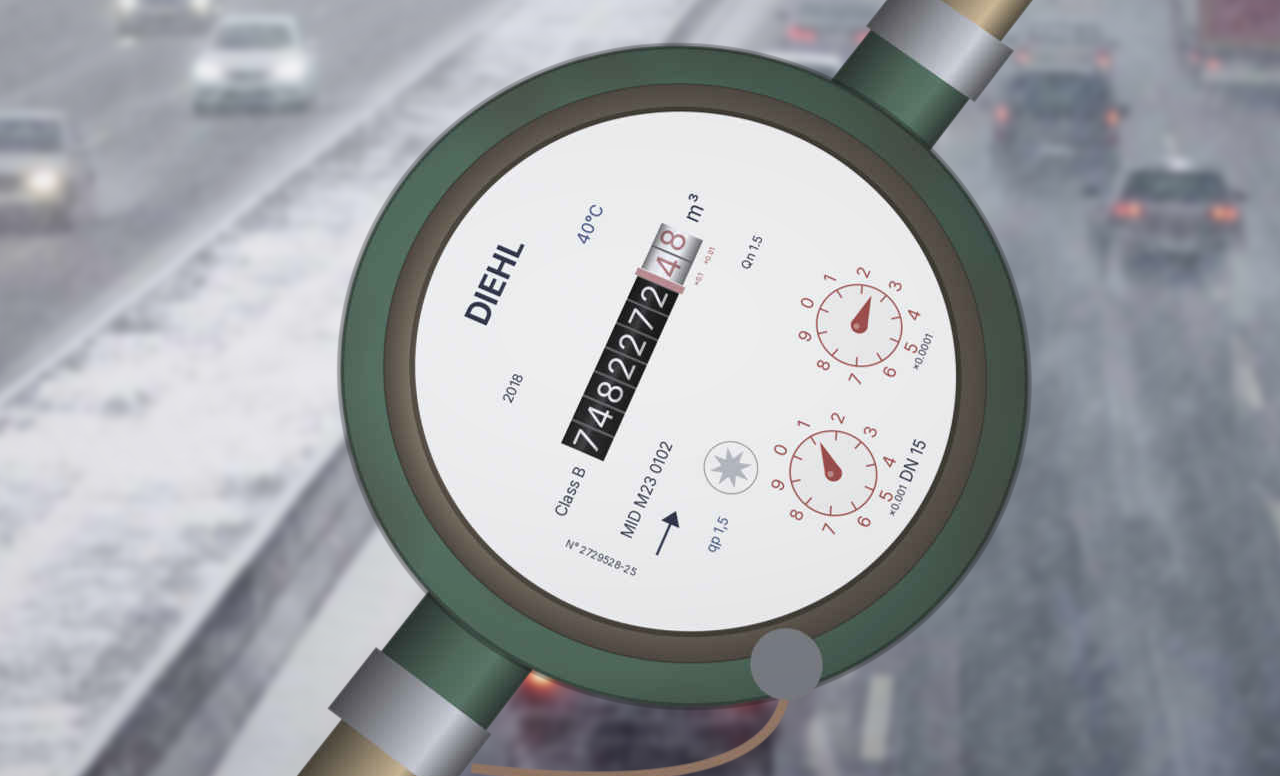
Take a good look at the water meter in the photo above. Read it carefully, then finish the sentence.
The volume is 7482272.4812 m³
